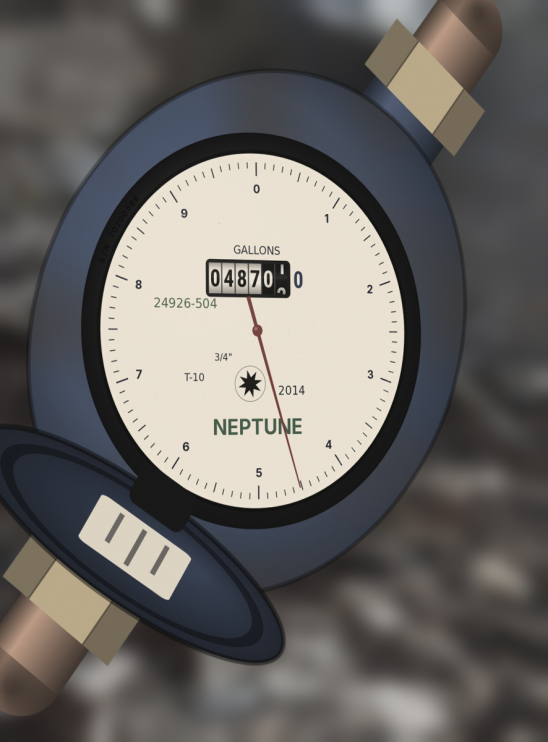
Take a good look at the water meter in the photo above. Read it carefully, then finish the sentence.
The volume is 487014.5 gal
